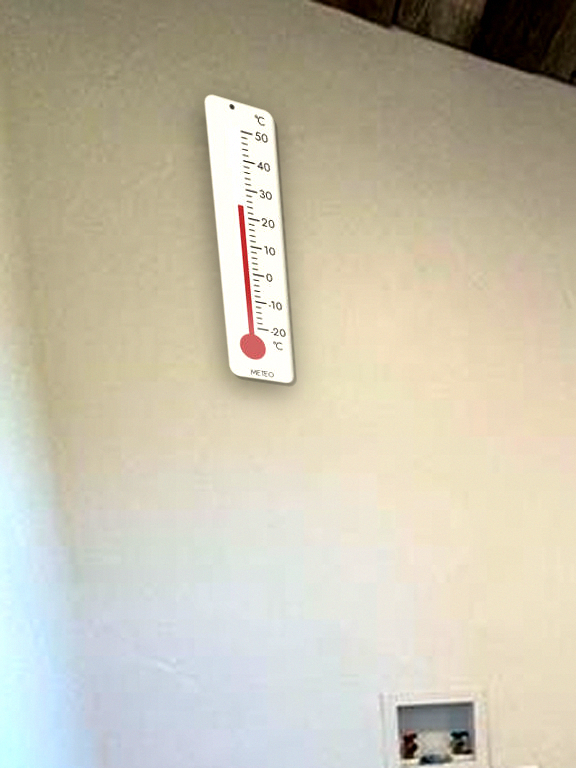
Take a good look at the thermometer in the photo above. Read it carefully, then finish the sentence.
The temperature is 24 °C
